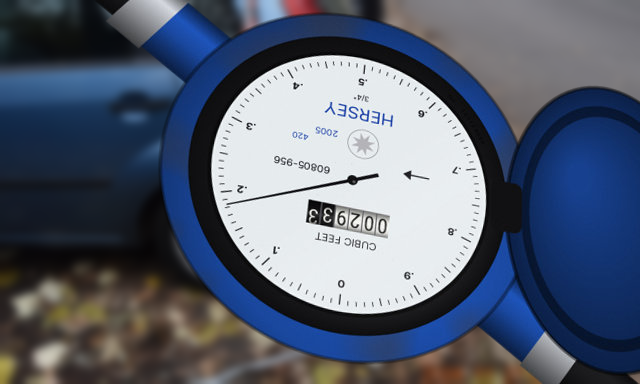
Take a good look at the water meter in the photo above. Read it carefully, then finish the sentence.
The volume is 2933.18 ft³
